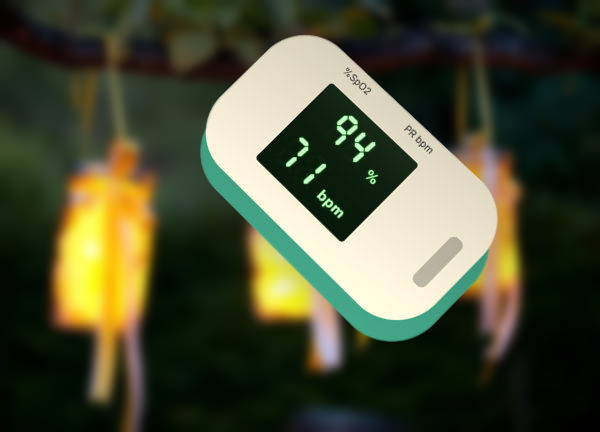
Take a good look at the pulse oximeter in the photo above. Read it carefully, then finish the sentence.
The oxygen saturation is 94 %
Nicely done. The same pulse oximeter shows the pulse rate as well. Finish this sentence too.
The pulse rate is 71 bpm
